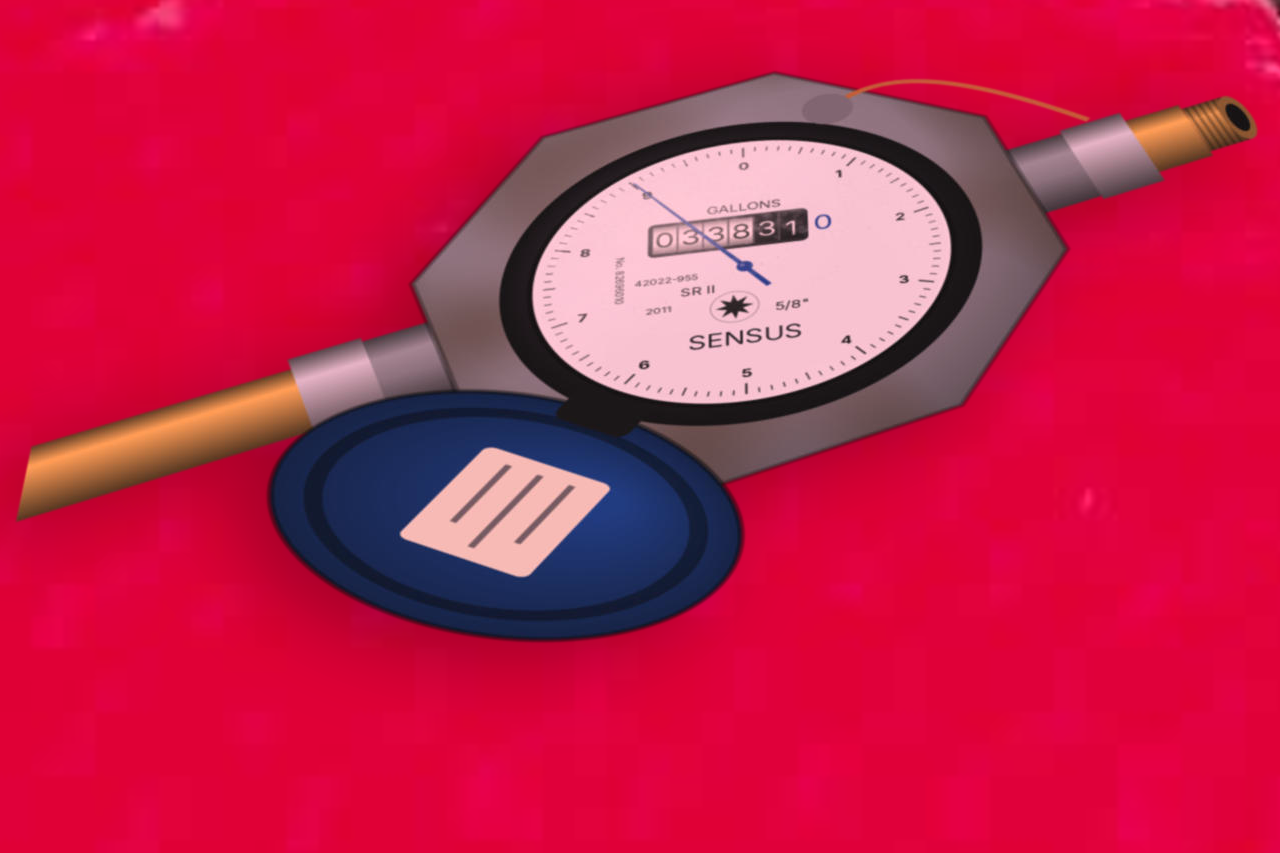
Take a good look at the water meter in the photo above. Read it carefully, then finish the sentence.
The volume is 338309.0 gal
